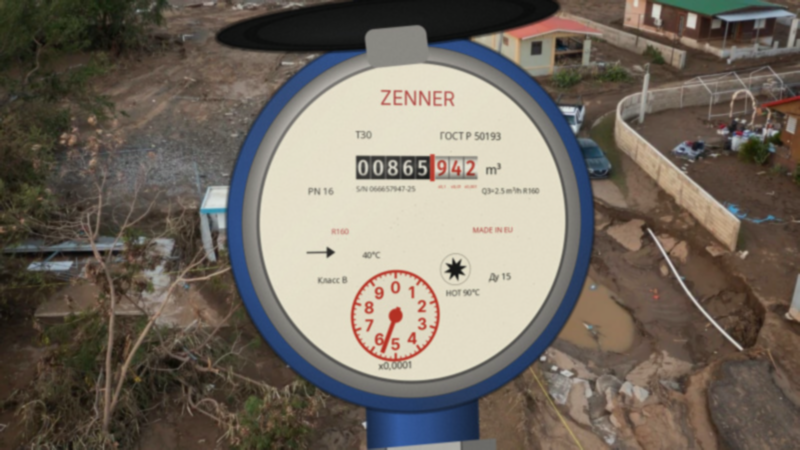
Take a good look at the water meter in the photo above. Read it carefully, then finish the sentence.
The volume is 865.9425 m³
